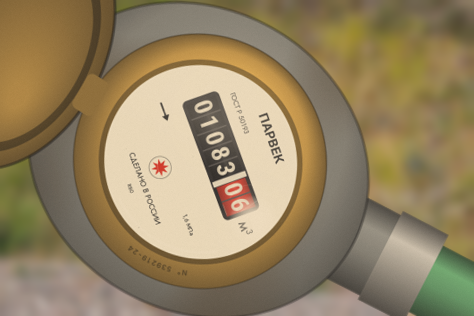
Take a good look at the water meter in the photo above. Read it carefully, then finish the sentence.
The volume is 1083.06 m³
